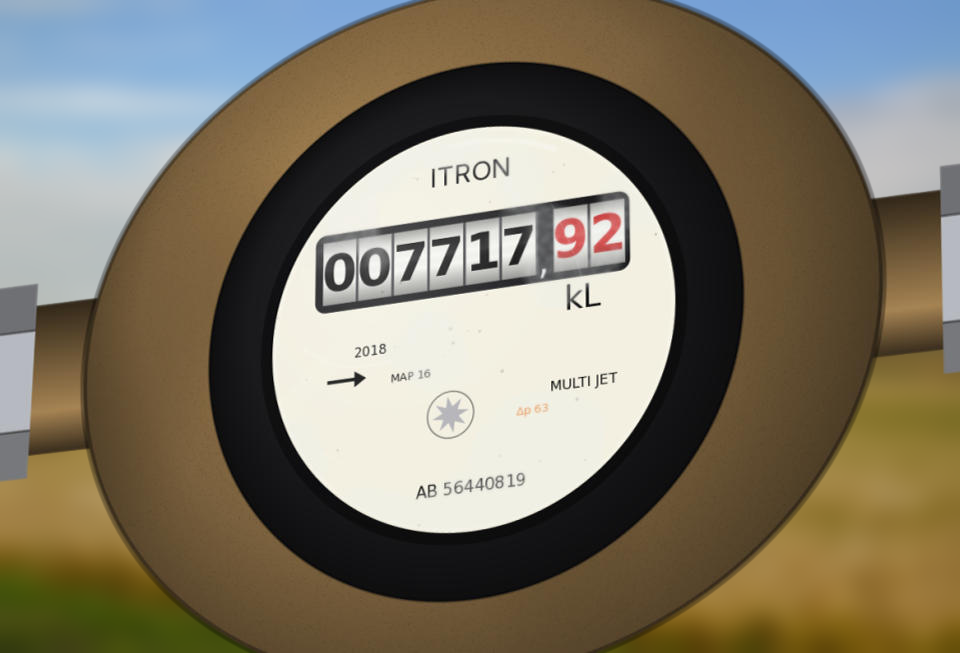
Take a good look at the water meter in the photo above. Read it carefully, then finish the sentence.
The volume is 7717.92 kL
